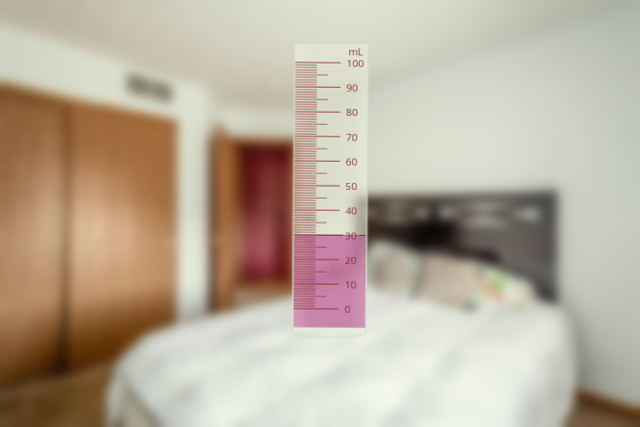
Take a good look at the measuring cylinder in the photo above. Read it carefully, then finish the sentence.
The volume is 30 mL
